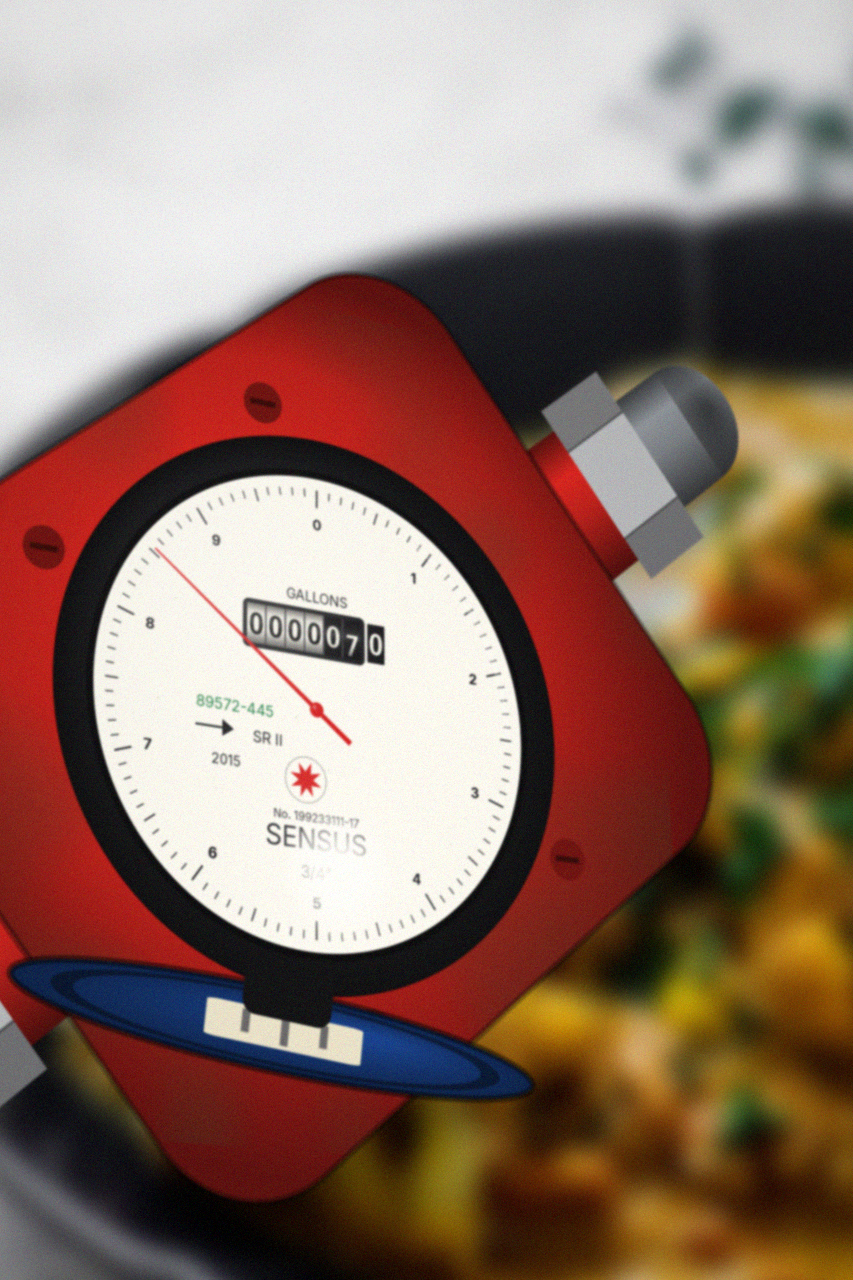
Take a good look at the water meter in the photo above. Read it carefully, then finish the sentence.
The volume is 68.5 gal
